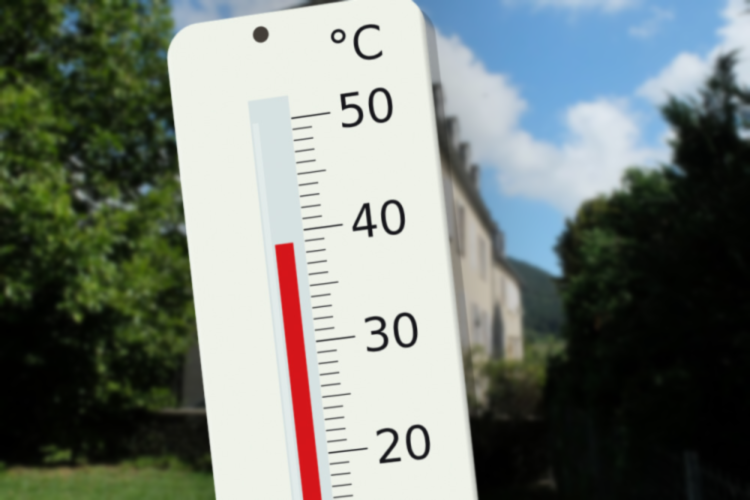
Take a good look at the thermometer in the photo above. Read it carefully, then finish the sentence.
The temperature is 39 °C
